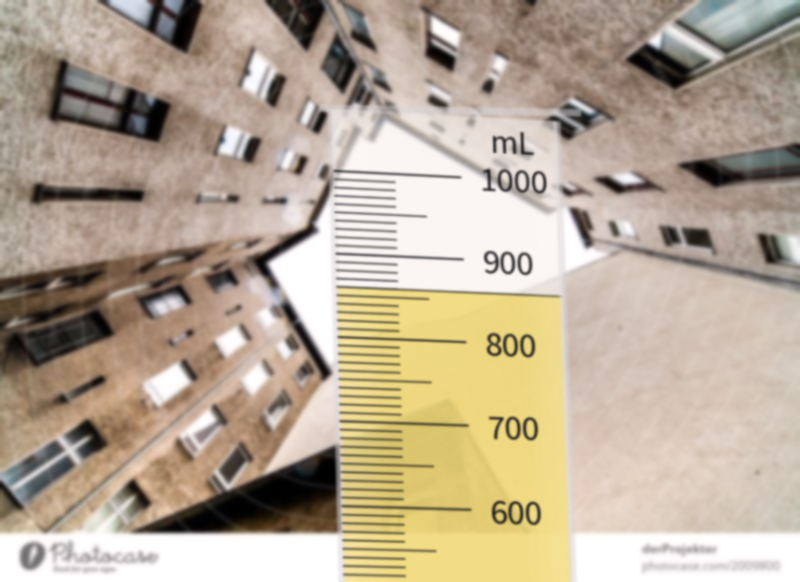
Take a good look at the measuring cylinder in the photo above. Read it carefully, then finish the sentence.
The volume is 860 mL
